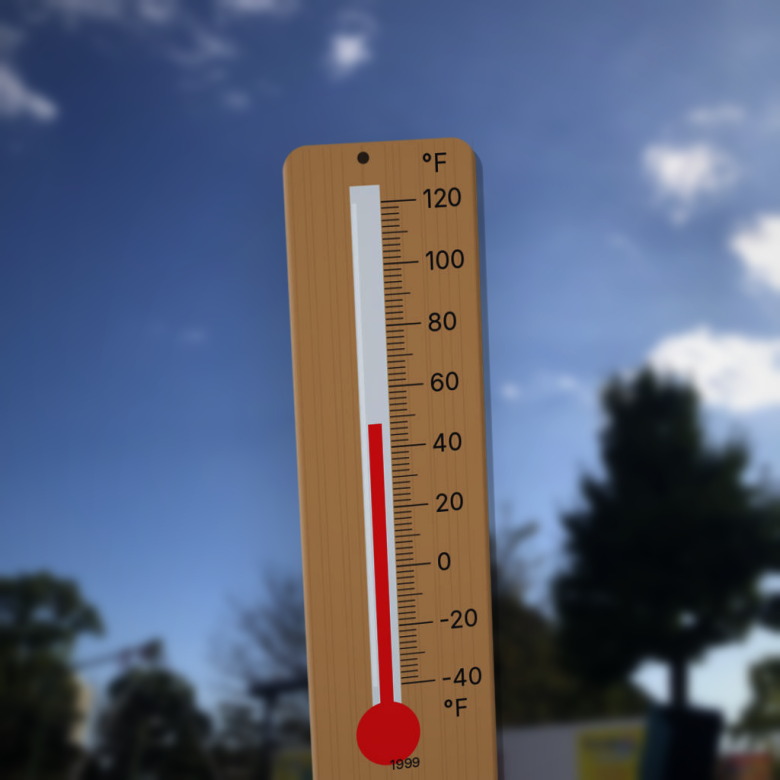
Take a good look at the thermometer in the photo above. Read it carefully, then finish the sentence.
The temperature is 48 °F
